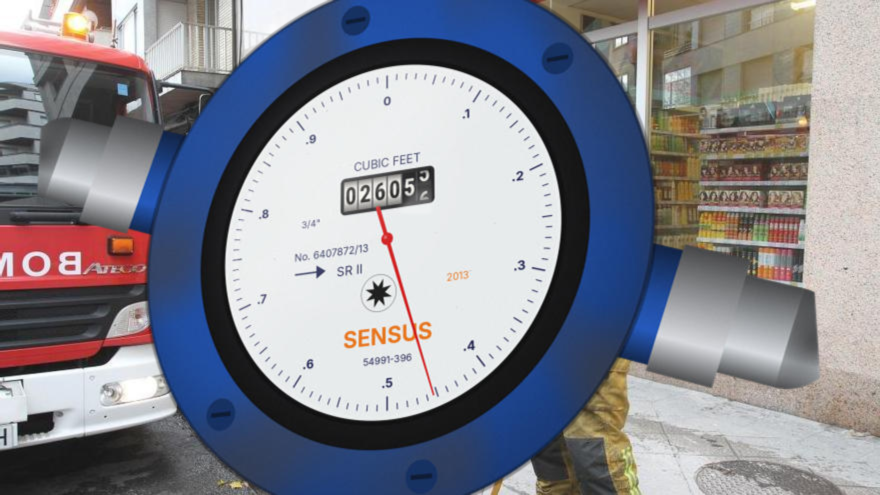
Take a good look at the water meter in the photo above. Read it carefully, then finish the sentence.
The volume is 26055.45 ft³
